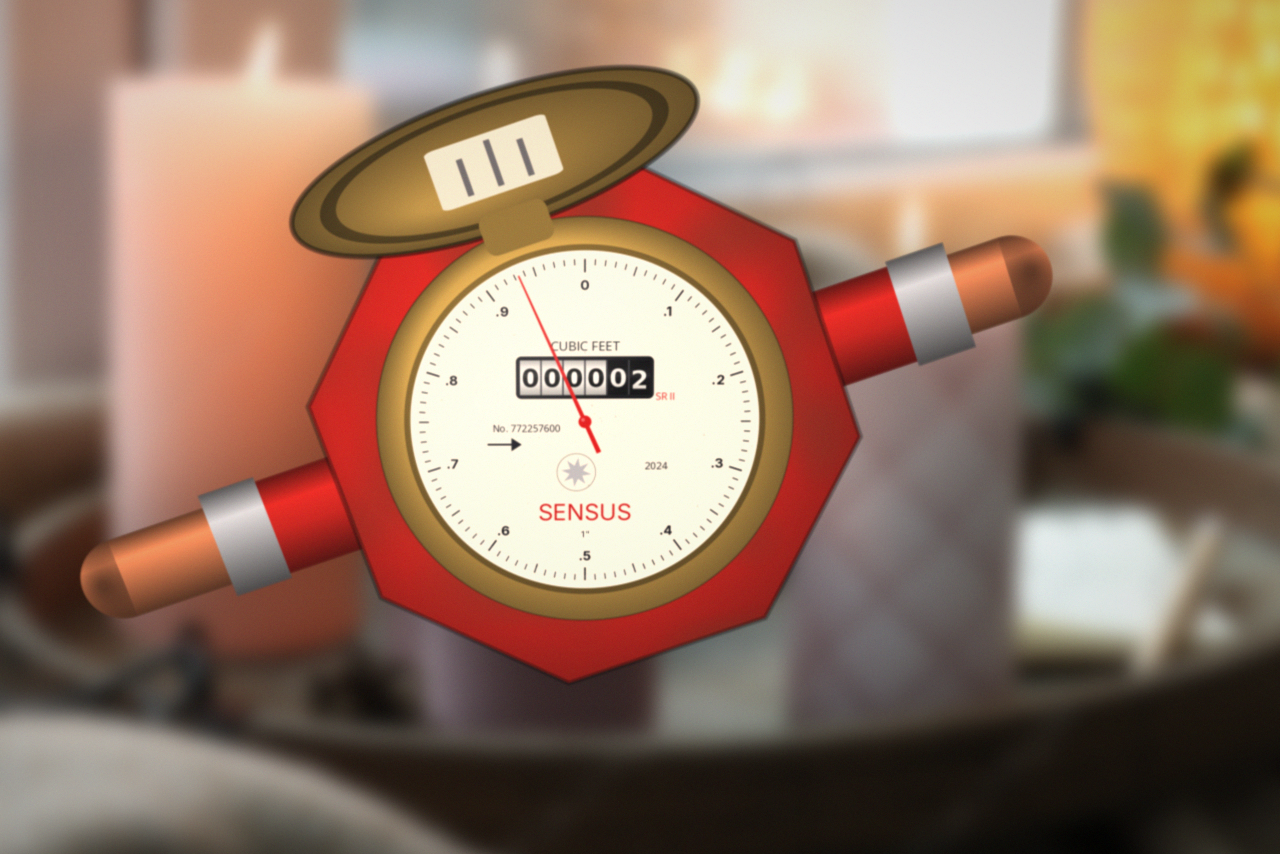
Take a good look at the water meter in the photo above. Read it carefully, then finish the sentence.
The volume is 1.93 ft³
